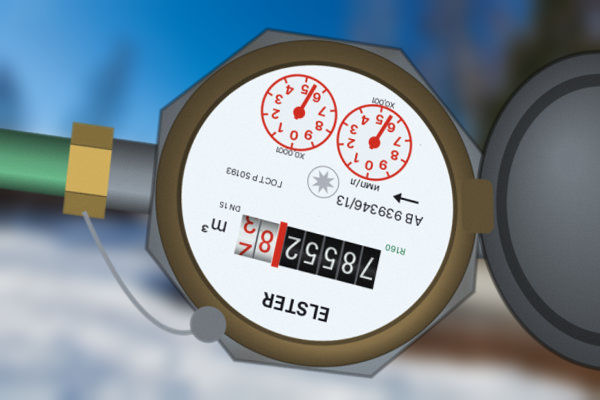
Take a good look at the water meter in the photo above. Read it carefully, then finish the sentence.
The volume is 78552.8255 m³
